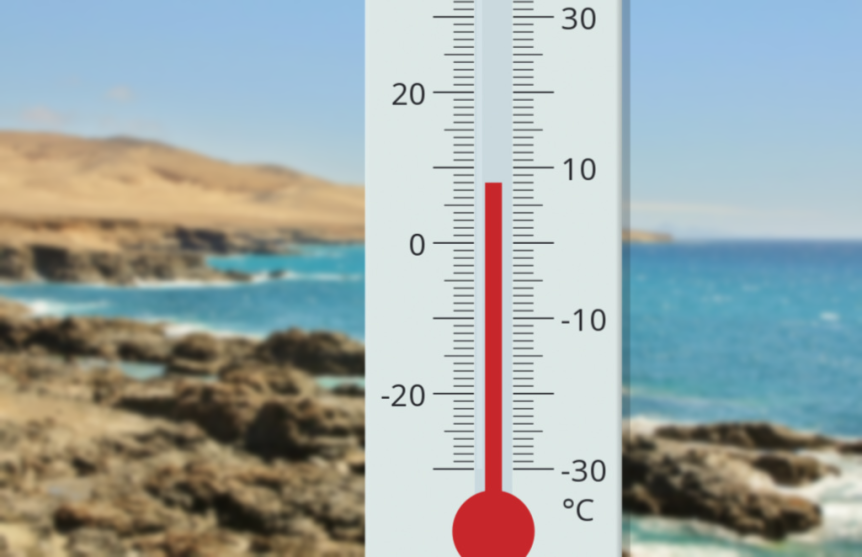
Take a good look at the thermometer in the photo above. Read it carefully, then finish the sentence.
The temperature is 8 °C
